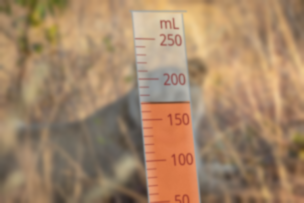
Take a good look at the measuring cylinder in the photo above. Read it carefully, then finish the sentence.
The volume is 170 mL
